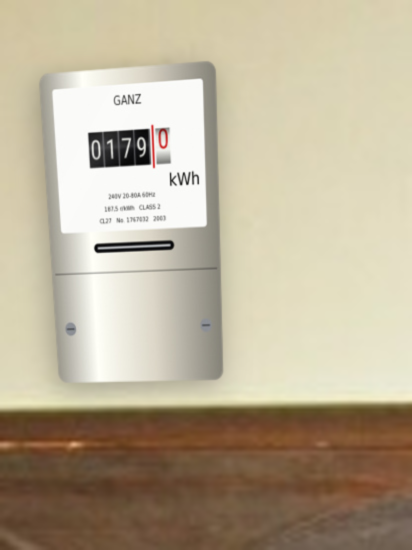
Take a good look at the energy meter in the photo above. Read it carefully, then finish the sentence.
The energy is 179.0 kWh
